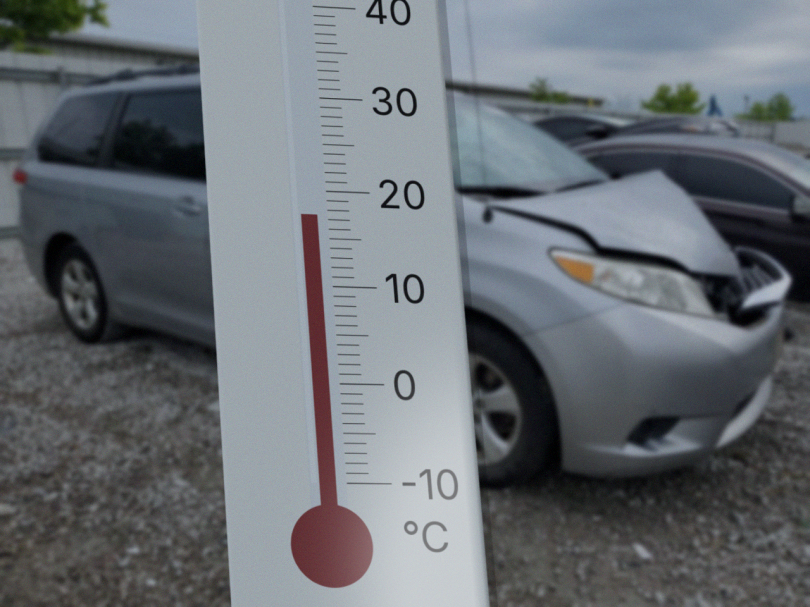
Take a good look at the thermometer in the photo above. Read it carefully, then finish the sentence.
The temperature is 17.5 °C
